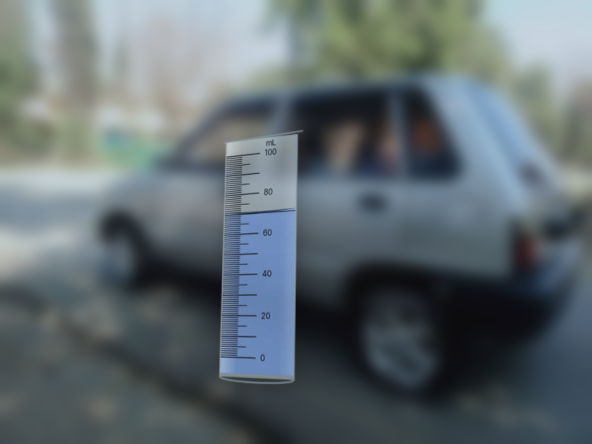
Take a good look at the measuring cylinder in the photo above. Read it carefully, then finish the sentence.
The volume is 70 mL
